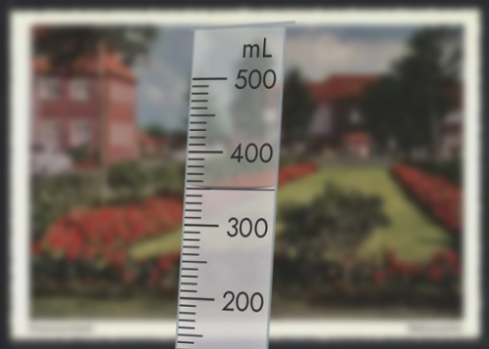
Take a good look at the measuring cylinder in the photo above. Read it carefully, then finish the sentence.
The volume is 350 mL
